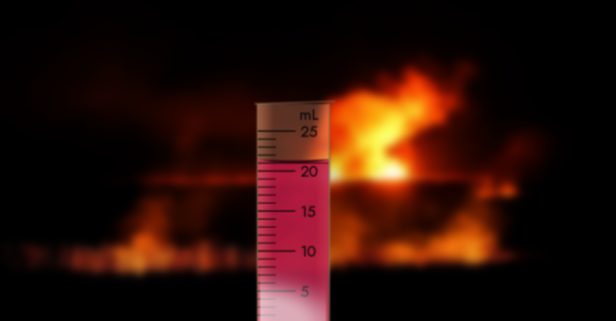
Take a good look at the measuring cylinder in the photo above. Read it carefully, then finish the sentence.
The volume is 21 mL
